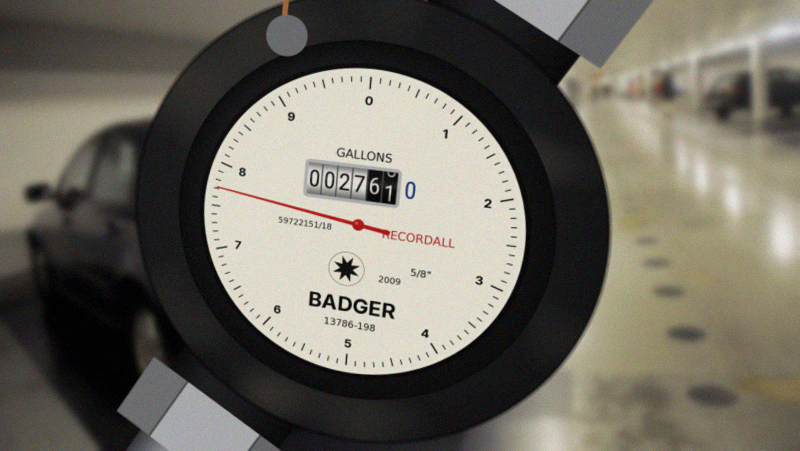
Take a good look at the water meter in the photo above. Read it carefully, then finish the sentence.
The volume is 27607.7 gal
